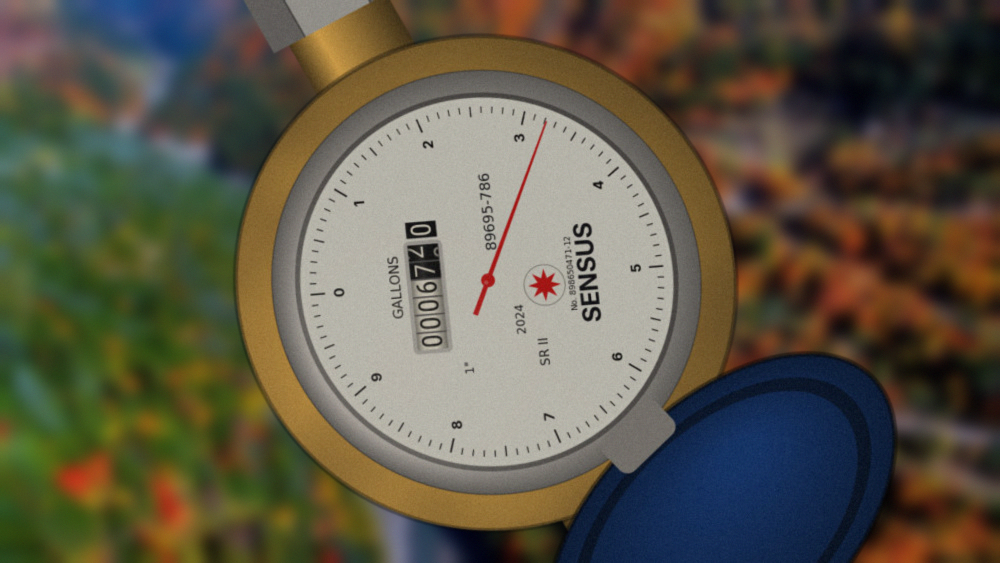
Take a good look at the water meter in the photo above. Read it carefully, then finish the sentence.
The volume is 6723.2 gal
